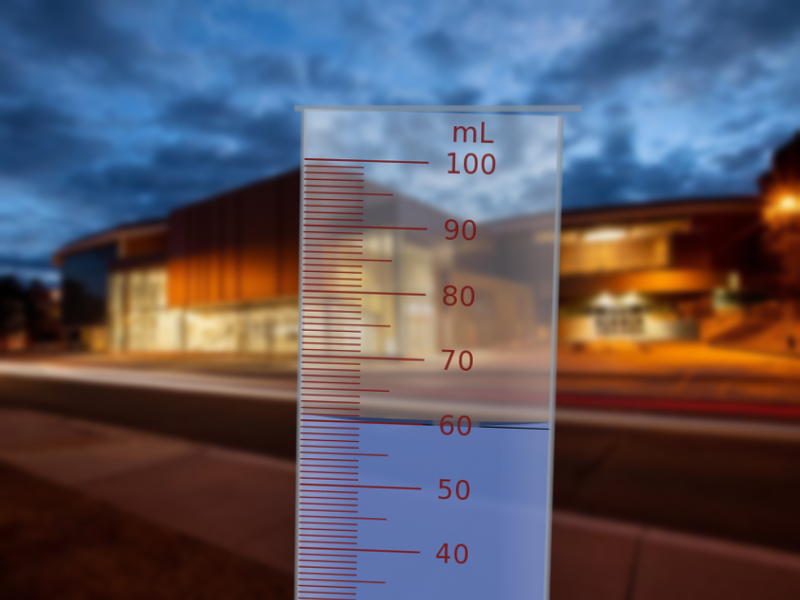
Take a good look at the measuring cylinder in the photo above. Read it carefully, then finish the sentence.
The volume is 60 mL
